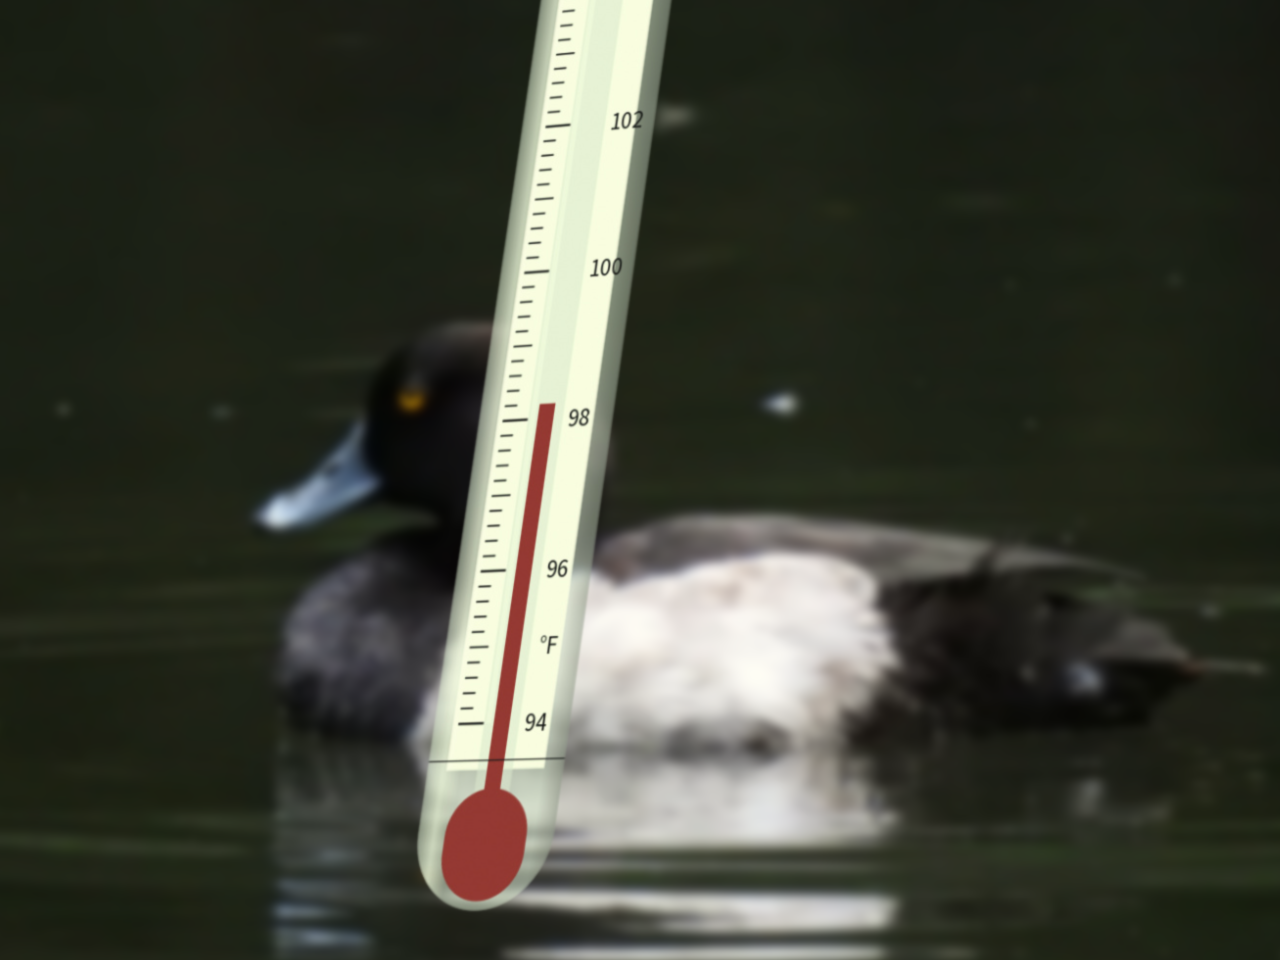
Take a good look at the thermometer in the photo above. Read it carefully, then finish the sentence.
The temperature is 98.2 °F
